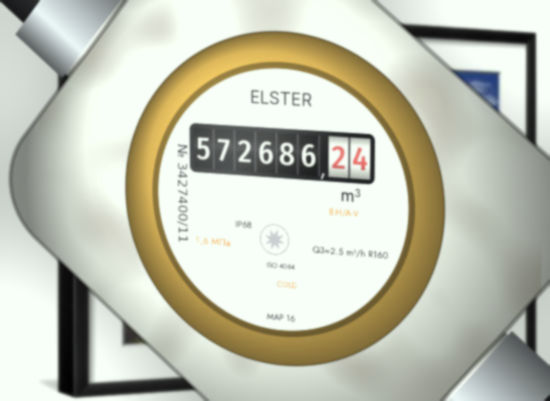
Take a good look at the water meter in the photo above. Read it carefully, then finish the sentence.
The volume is 572686.24 m³
